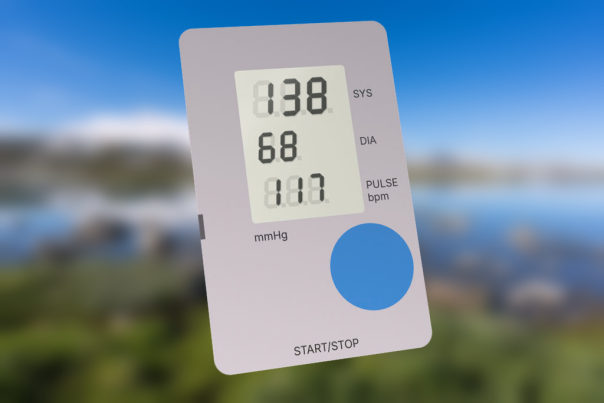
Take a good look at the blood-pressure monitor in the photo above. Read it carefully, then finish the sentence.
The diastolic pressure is 68 mmHg
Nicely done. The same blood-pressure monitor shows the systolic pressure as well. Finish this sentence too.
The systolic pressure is 138 mmHg
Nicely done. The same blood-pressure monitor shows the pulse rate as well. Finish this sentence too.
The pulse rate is 117 bpm
